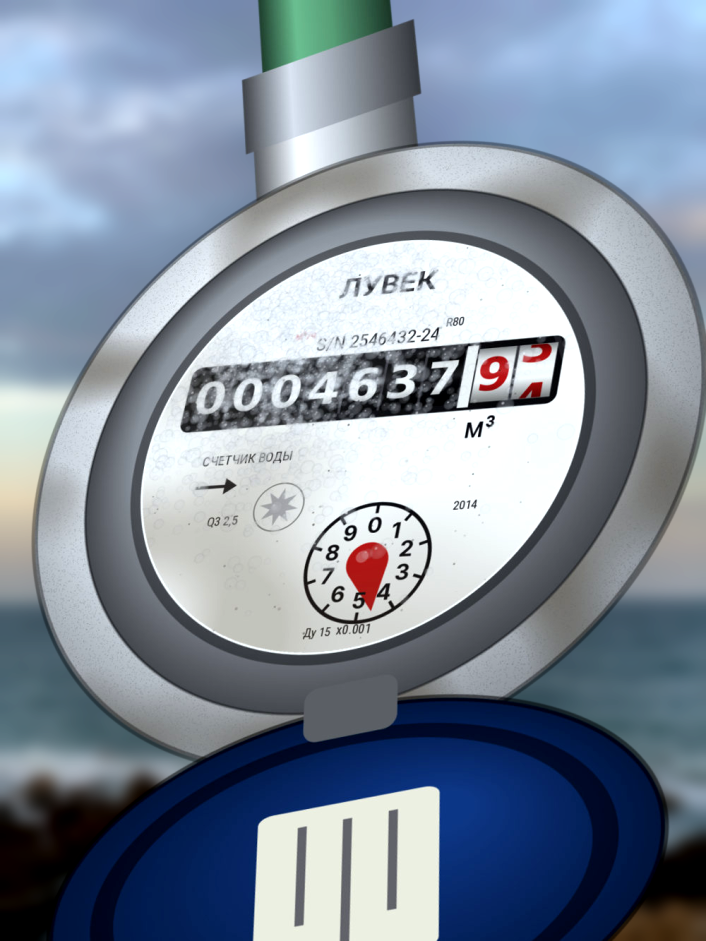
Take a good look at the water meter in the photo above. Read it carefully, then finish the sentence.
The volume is 4637.934 m³
